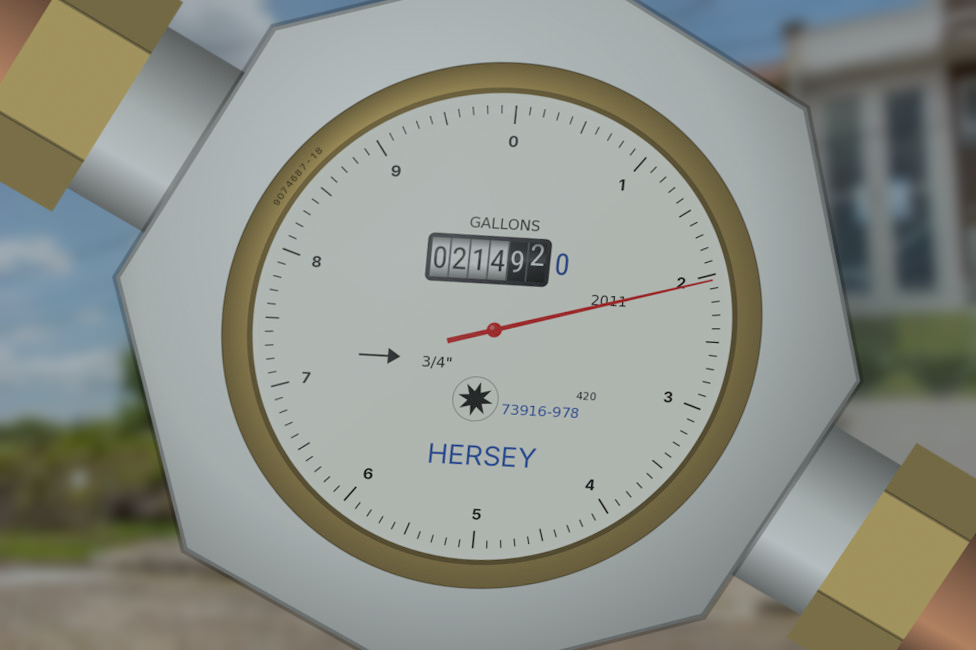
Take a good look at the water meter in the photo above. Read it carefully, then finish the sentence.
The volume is 214922.0 gal
